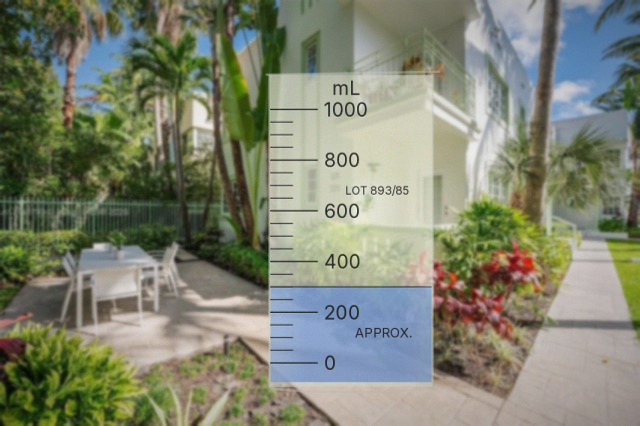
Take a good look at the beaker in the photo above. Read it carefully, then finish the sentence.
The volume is 300 mL
